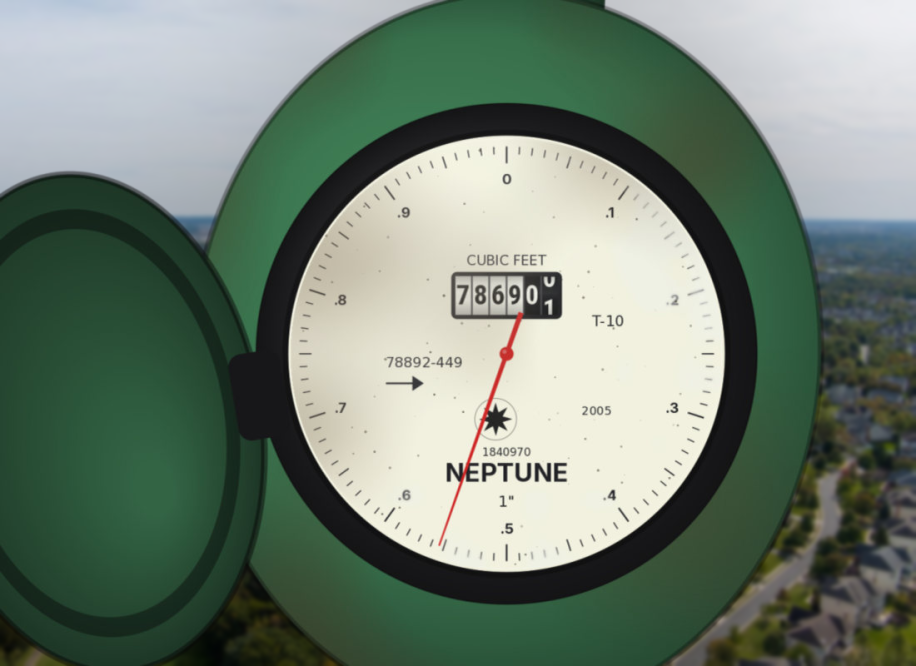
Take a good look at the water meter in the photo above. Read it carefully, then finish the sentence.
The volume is 786900.55 ft³
